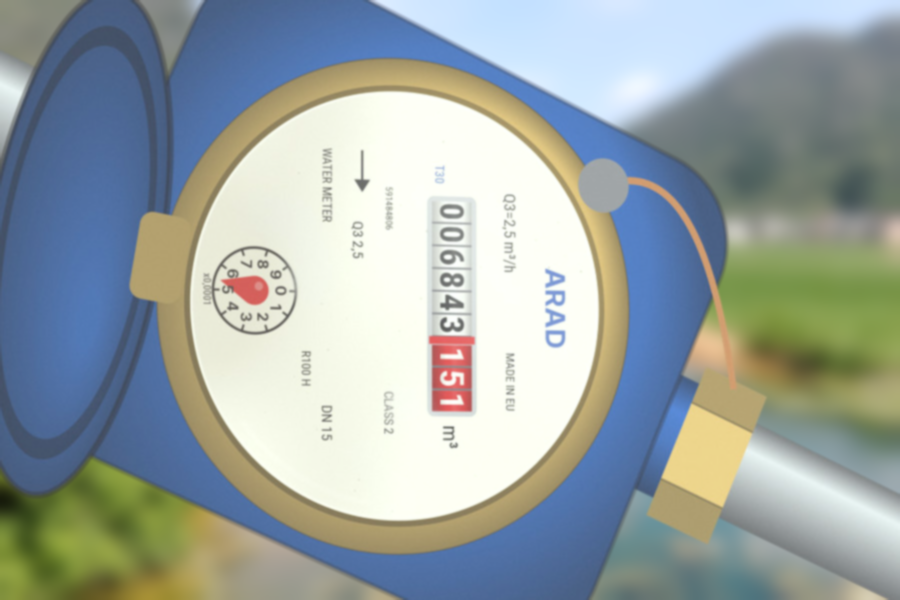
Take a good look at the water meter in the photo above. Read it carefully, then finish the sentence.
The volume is 6843.1515 m³
